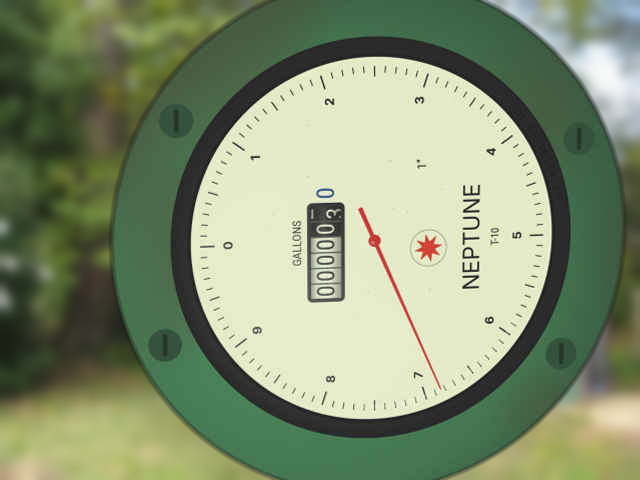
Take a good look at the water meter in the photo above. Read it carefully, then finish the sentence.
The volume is 26.8 gal
